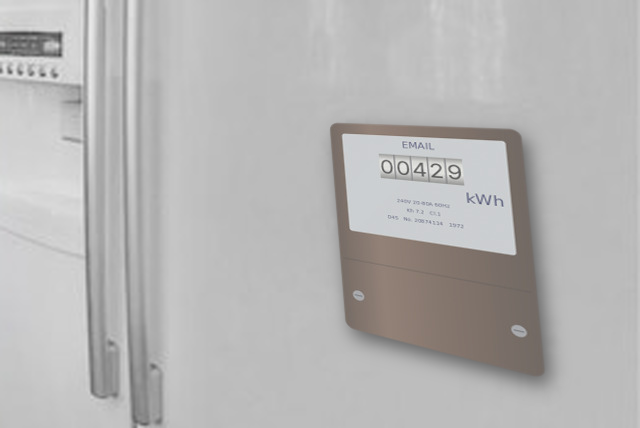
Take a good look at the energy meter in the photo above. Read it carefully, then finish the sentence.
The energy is 429 kWh
